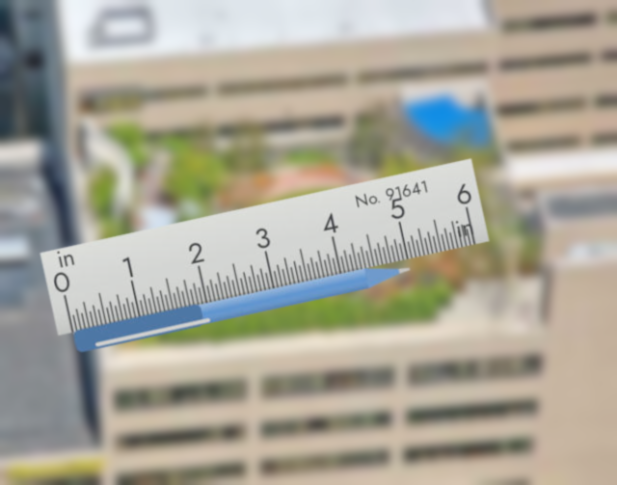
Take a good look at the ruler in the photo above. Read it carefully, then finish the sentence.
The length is 5 in
